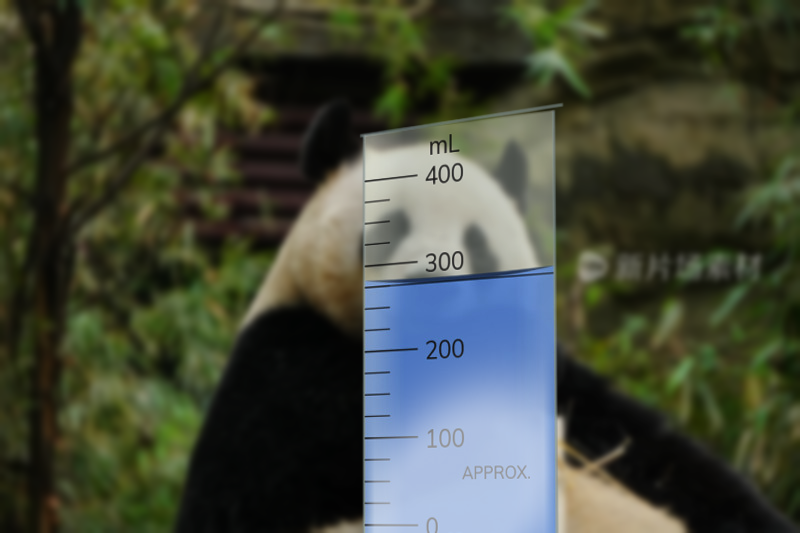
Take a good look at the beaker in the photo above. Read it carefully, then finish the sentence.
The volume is 275 mL
